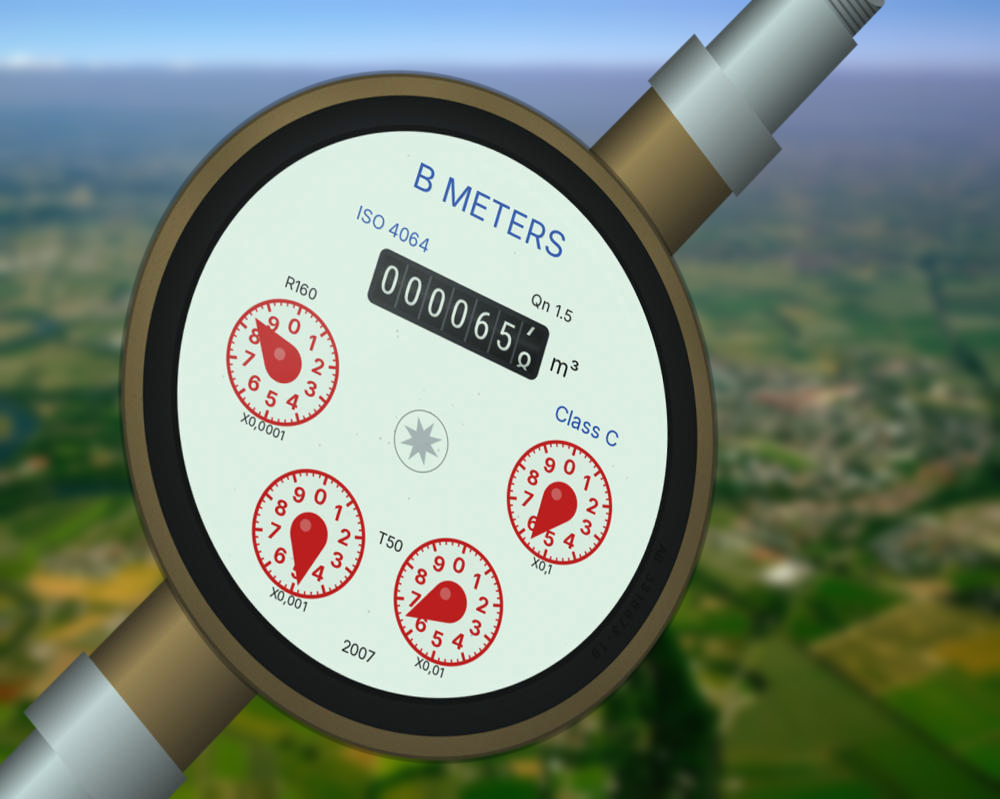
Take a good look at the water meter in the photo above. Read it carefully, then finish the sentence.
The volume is 657.5648 m³
